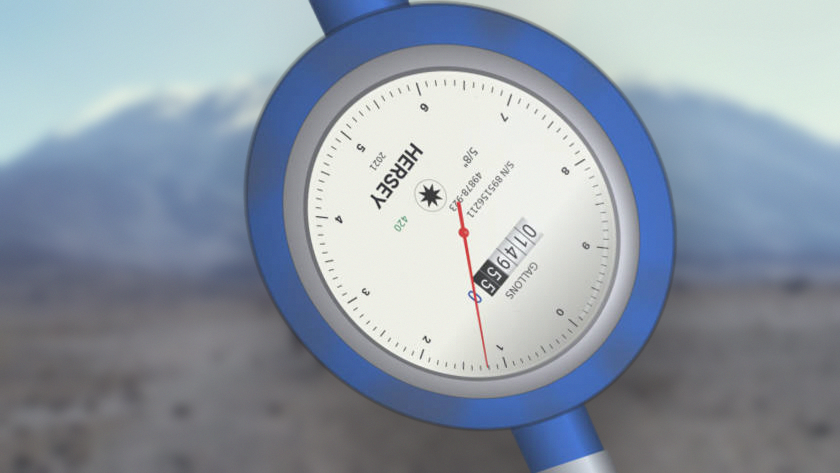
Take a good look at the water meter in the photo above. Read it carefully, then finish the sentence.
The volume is 149551.2 gal
